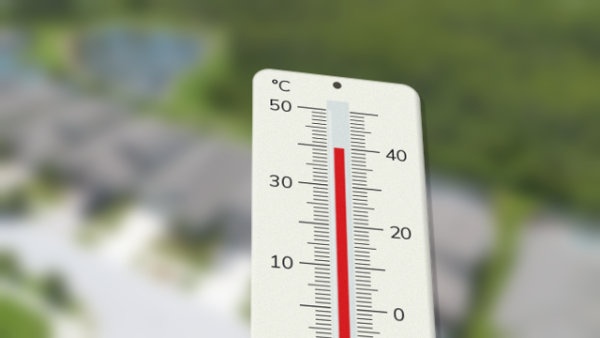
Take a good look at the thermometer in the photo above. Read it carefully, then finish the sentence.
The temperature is 40 °C
